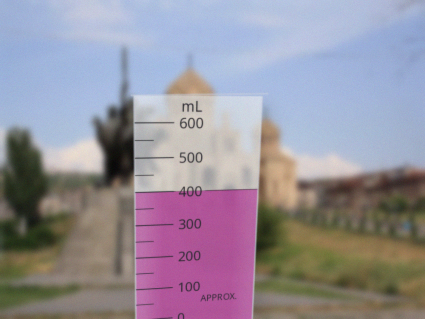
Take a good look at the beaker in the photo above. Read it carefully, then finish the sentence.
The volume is 400 mL
